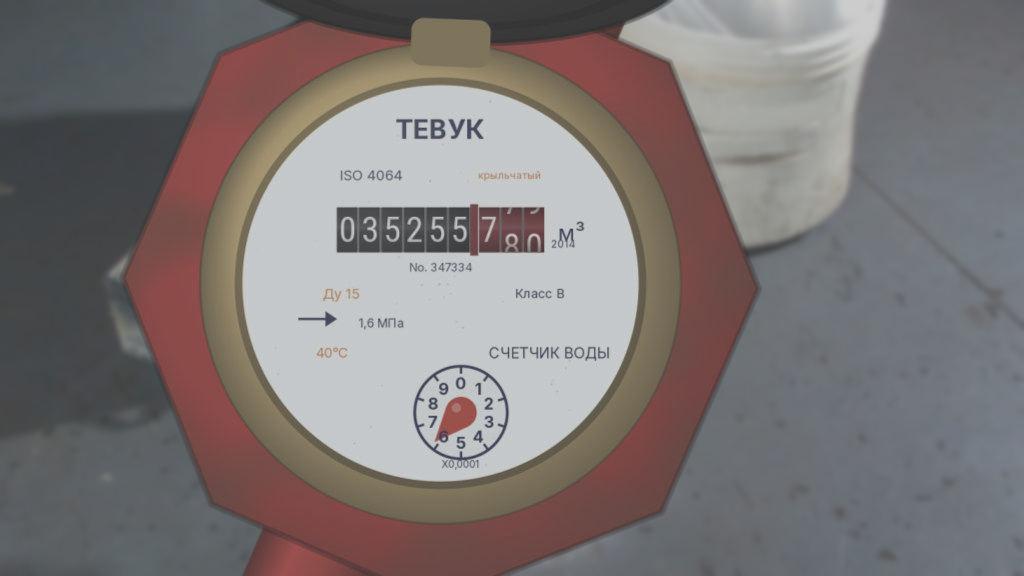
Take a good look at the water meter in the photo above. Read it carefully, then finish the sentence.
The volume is 35255.7796 m³
